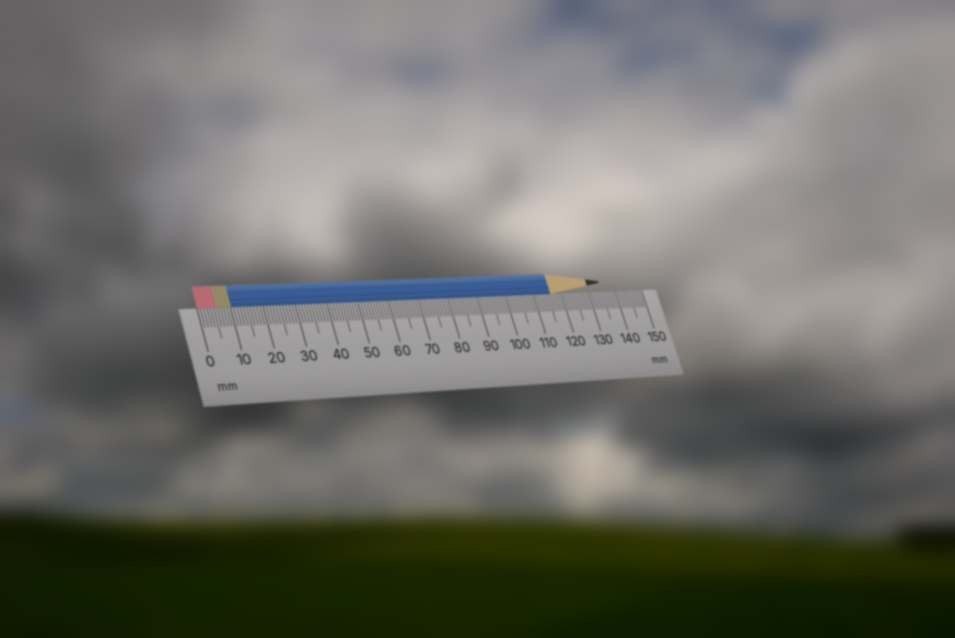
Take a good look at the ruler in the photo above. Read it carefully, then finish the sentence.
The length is 135 mm
